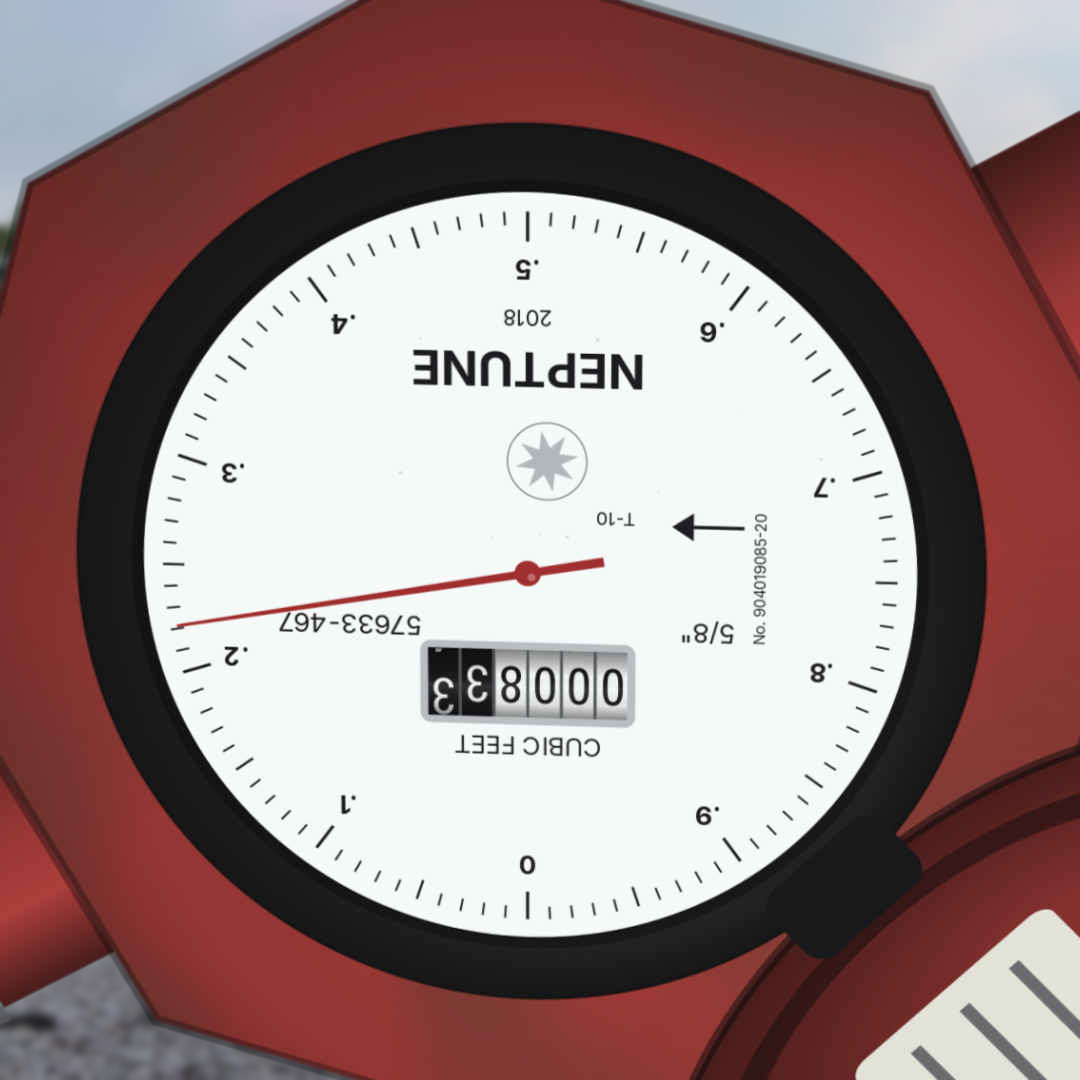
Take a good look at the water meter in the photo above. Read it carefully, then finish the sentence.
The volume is 833.22 ft³
